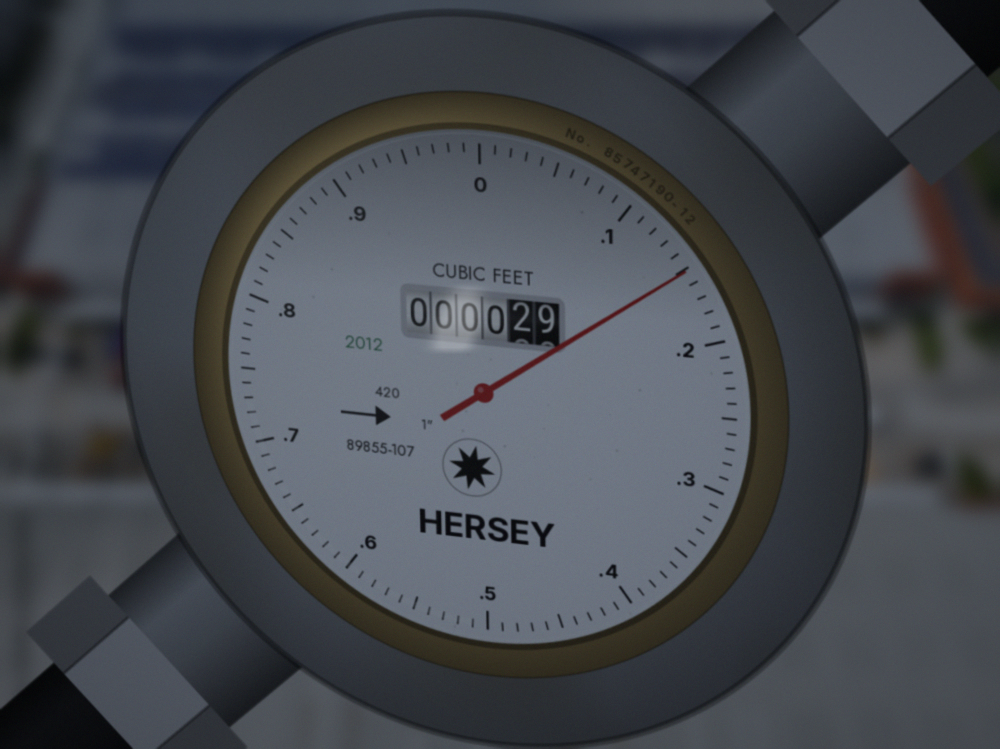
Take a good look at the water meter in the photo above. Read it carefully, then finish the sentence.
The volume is 29.15 ft³
